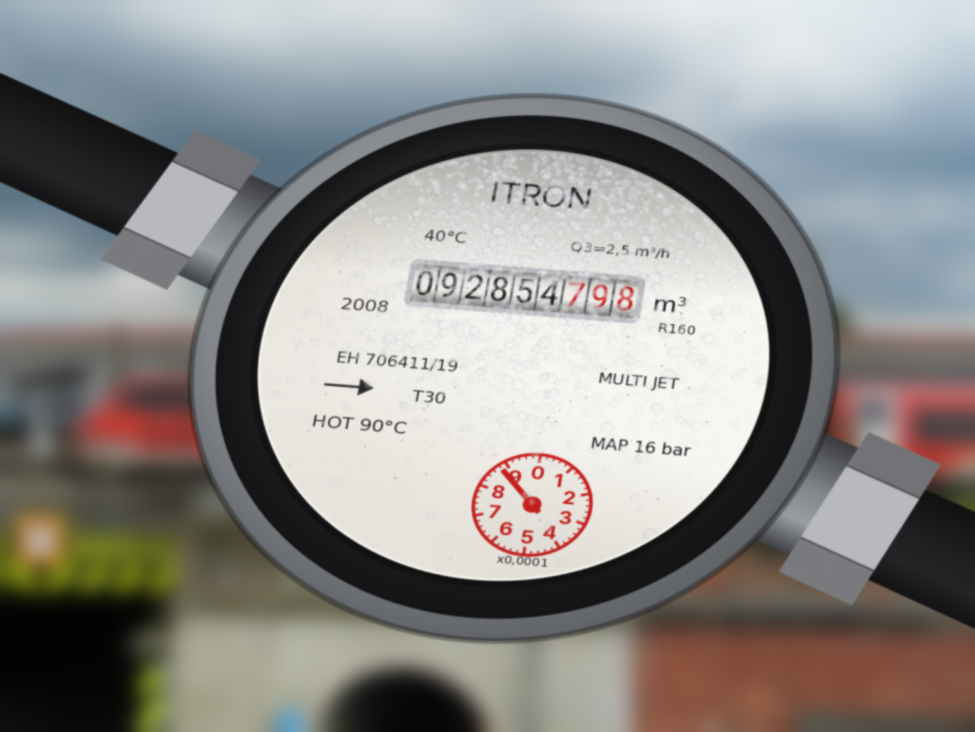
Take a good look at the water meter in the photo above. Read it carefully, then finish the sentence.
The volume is 92854.7988 m³
